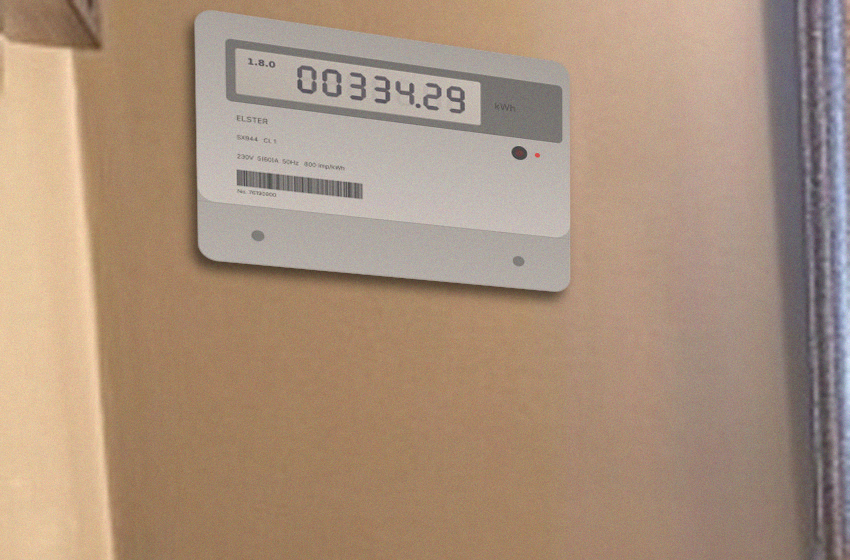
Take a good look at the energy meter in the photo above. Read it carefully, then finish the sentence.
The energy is 334.29 kWh
